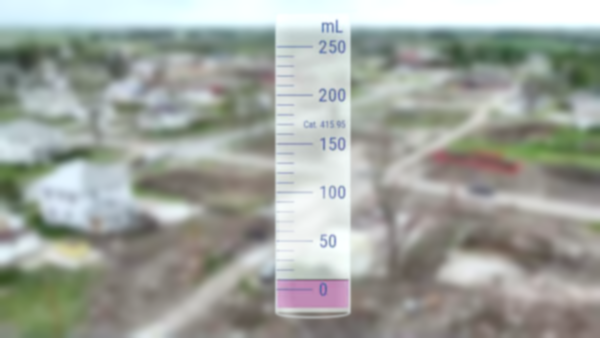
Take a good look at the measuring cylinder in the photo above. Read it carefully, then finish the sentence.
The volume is 10 mL
